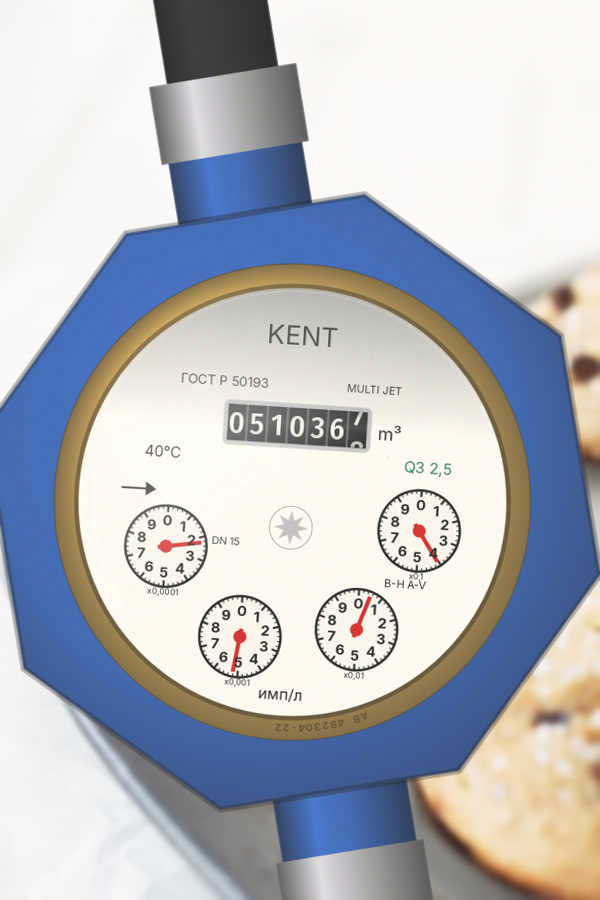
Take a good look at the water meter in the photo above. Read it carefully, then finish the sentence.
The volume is 510367.4052 m³
